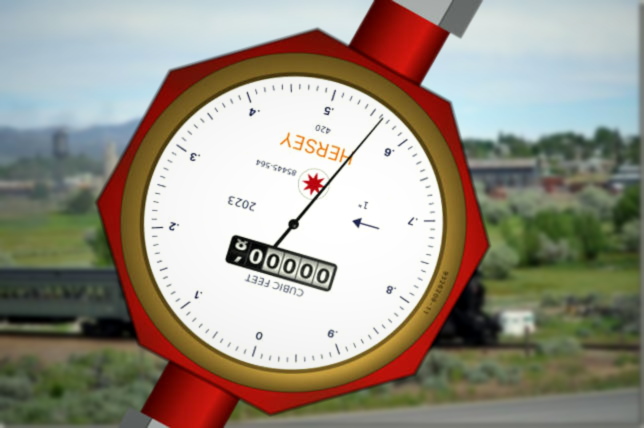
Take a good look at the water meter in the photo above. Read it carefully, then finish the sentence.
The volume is 7.56 ft³
